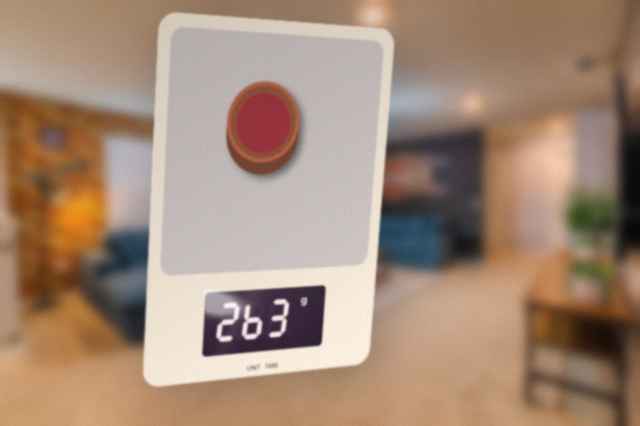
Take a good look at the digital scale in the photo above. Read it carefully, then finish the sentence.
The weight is 263 g
